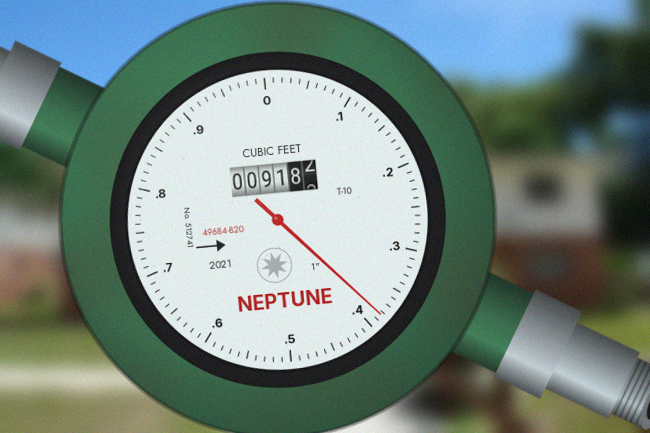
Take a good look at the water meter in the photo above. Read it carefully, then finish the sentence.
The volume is 9182.38 ft³
